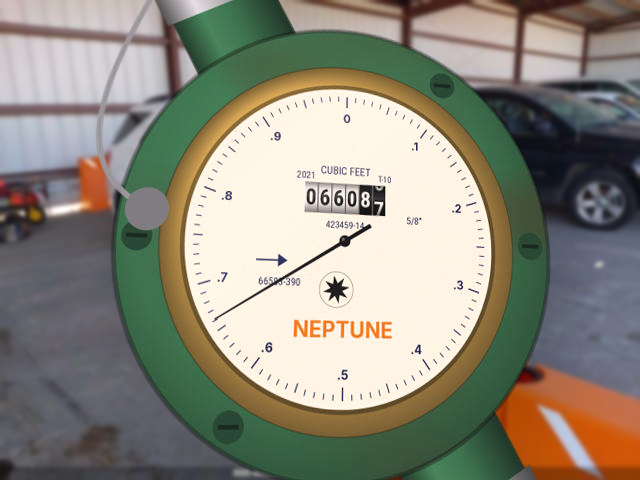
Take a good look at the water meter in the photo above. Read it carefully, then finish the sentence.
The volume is 66086.66 ft³
